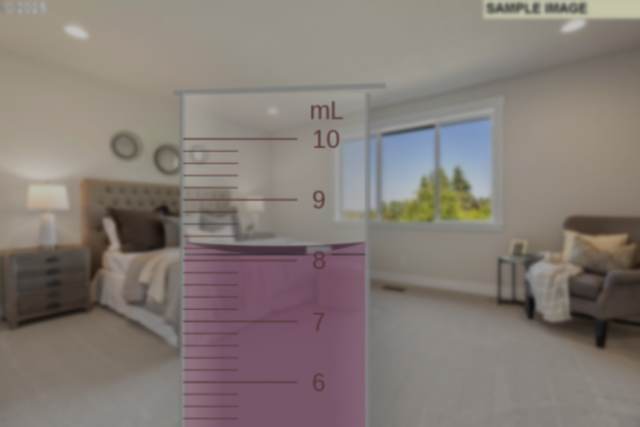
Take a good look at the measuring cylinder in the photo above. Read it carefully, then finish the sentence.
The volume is 8.1 mL
